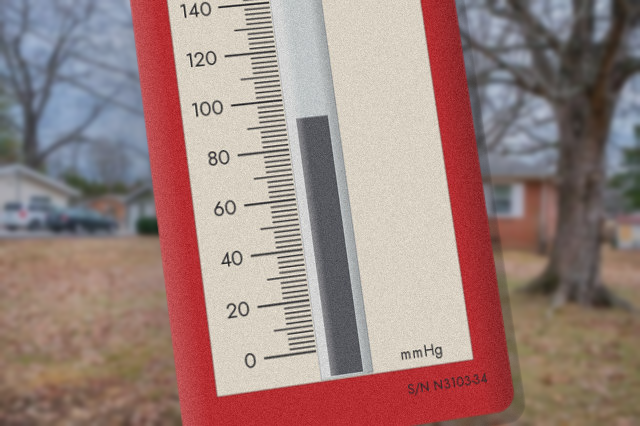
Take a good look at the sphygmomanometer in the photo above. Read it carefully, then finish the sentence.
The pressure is 92 mmHg
